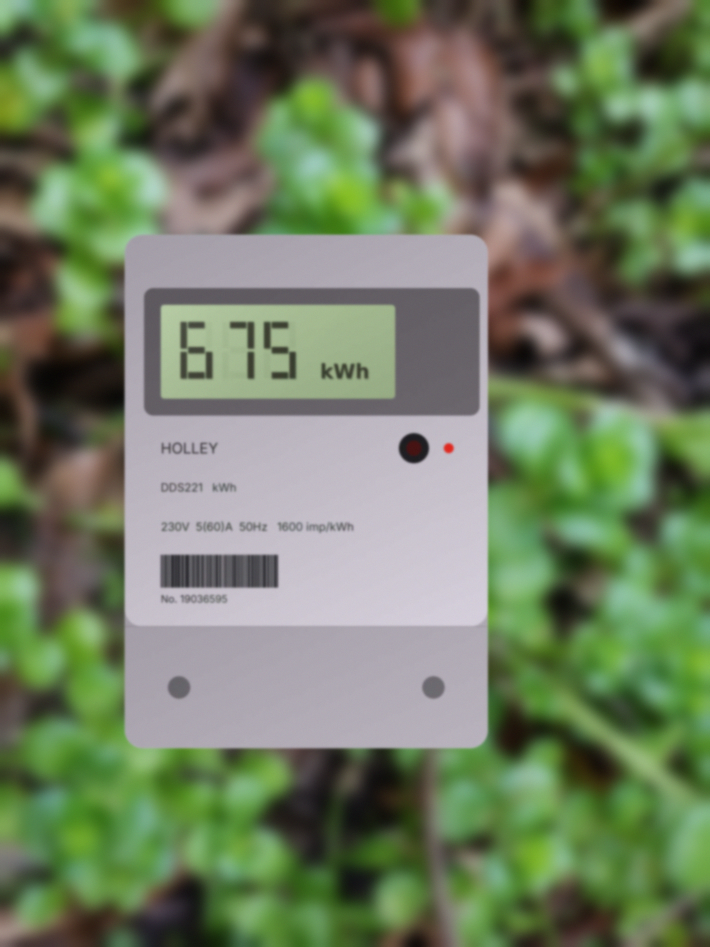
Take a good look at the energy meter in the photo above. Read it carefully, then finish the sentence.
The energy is 675 kWh
